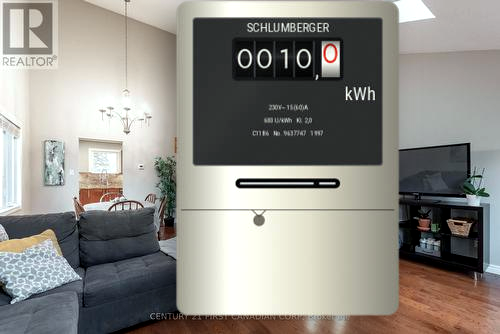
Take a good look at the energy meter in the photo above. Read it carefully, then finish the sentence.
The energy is 10.0 kWh
